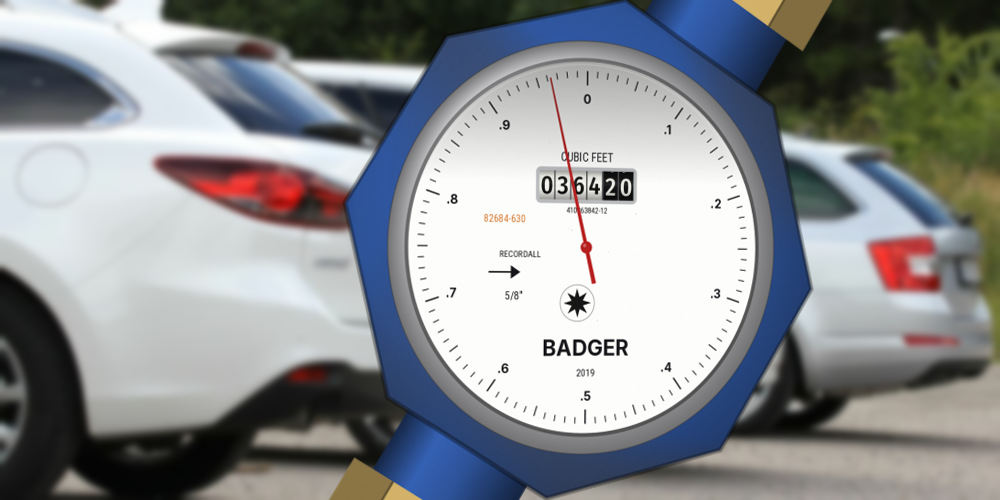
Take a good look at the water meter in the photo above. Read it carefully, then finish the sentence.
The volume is 36419.96 ft³
